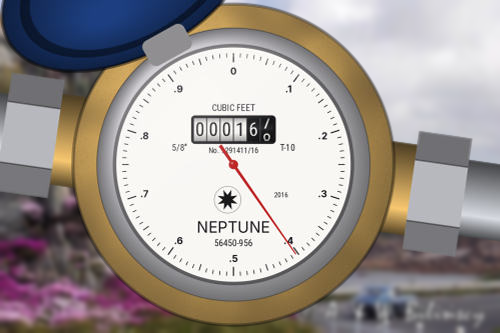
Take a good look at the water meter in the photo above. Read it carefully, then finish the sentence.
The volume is 167.40 ft³
